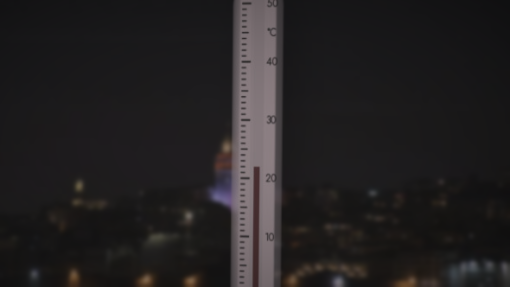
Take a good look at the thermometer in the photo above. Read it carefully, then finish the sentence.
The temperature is 22 °C
